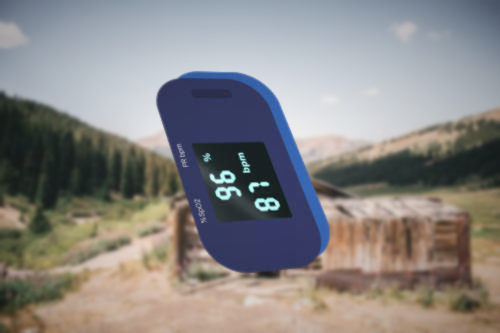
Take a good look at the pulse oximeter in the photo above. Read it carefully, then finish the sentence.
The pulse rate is 87 bpm
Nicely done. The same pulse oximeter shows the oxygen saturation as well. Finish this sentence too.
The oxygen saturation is 96 %
